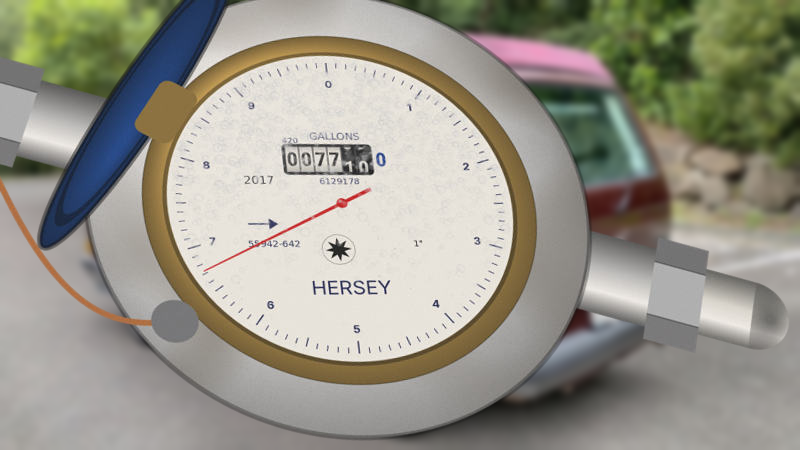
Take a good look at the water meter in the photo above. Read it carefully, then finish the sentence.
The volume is 77096.7 gal
